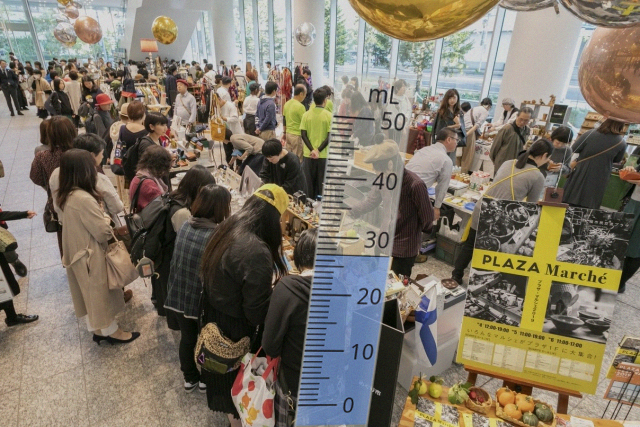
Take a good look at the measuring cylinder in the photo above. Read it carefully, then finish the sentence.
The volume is 27 mL
